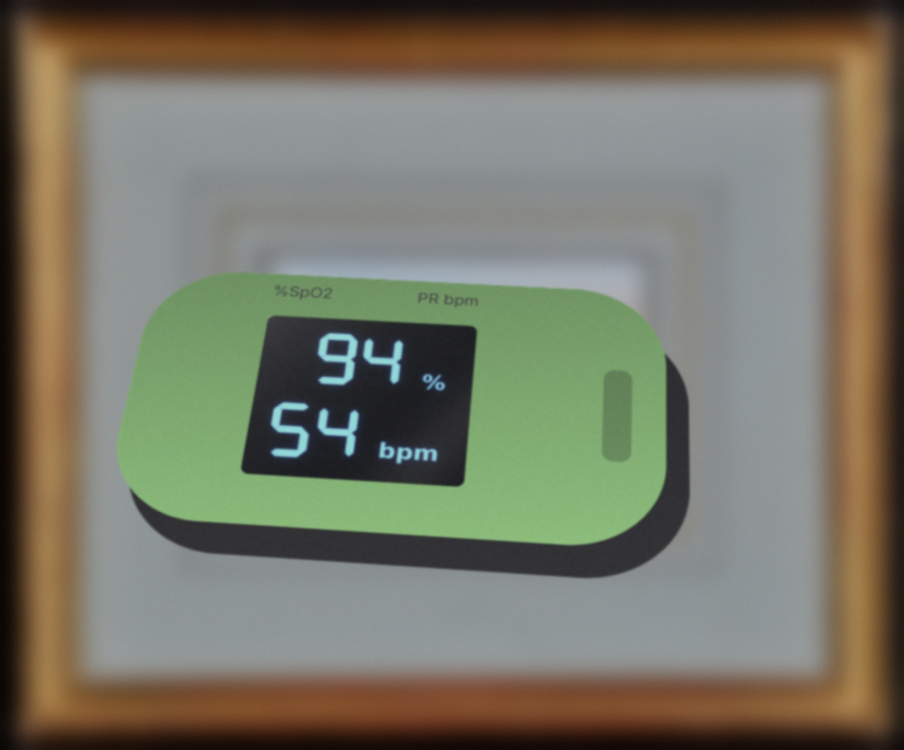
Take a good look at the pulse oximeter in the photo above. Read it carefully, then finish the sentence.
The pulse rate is 54 bpm
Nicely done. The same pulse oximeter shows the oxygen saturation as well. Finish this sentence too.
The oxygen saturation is 94 %
